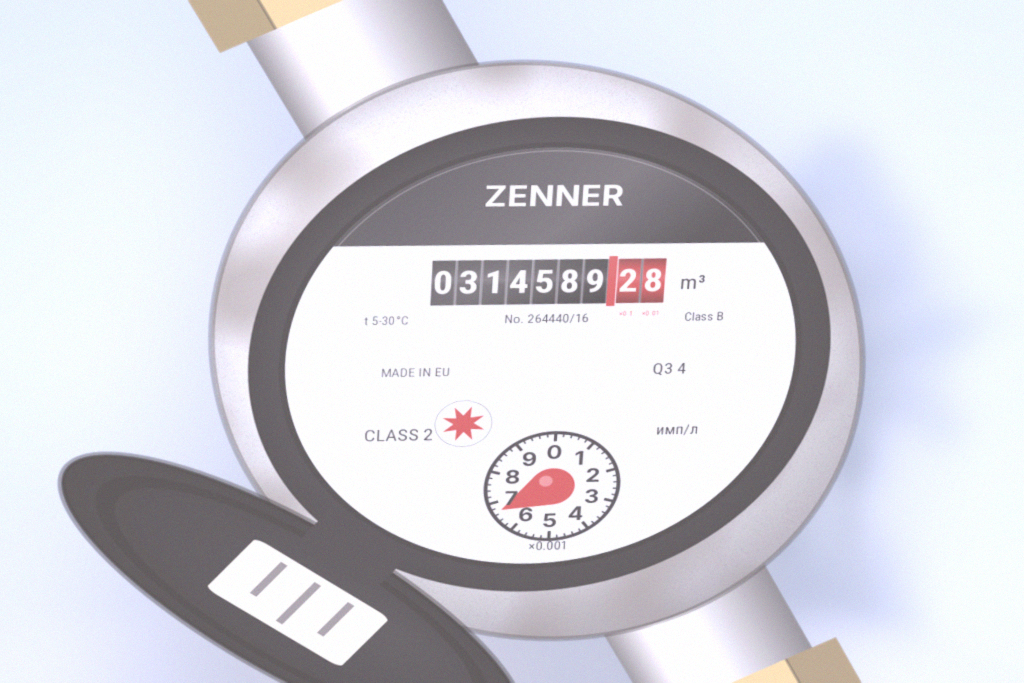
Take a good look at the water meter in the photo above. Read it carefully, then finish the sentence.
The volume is 314589.286 m³
